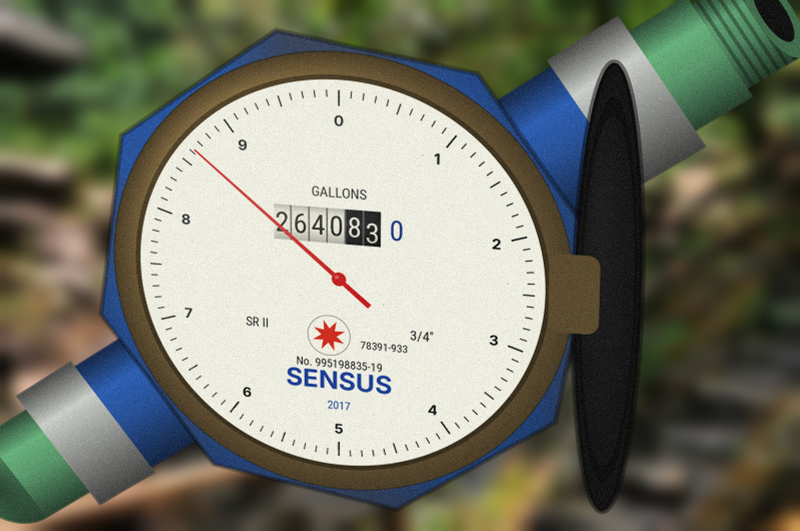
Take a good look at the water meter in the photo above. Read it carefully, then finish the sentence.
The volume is 2640828.6 gal
